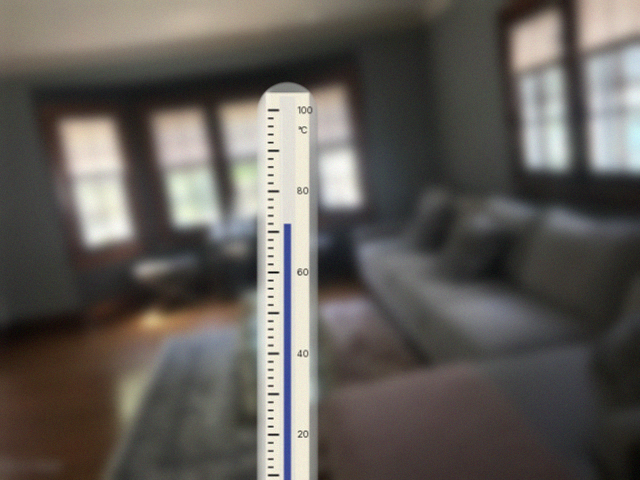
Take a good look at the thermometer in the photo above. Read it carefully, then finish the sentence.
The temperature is 72 °C
